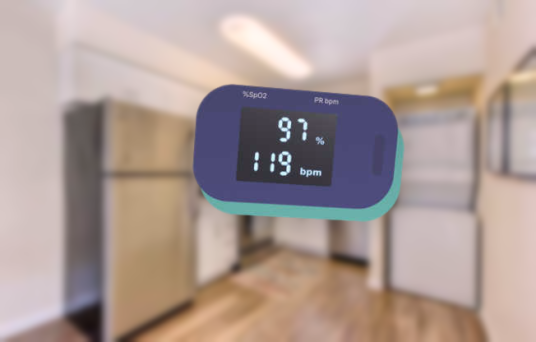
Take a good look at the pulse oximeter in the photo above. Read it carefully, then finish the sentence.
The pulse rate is 119 bpm
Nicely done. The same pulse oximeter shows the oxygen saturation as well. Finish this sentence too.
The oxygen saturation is 97 %
